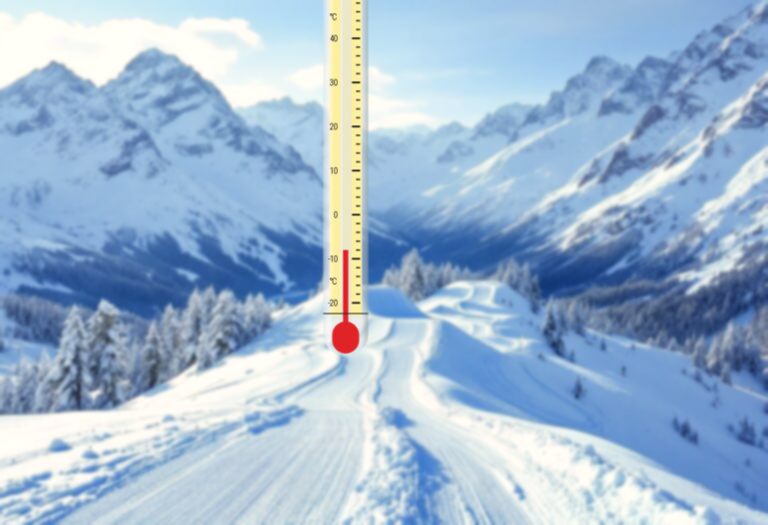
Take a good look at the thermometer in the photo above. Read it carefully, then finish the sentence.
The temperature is -8 °C
